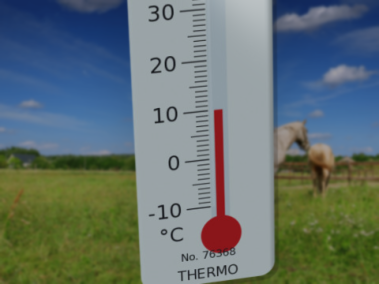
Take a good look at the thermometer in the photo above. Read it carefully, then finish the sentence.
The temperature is 10 °C
